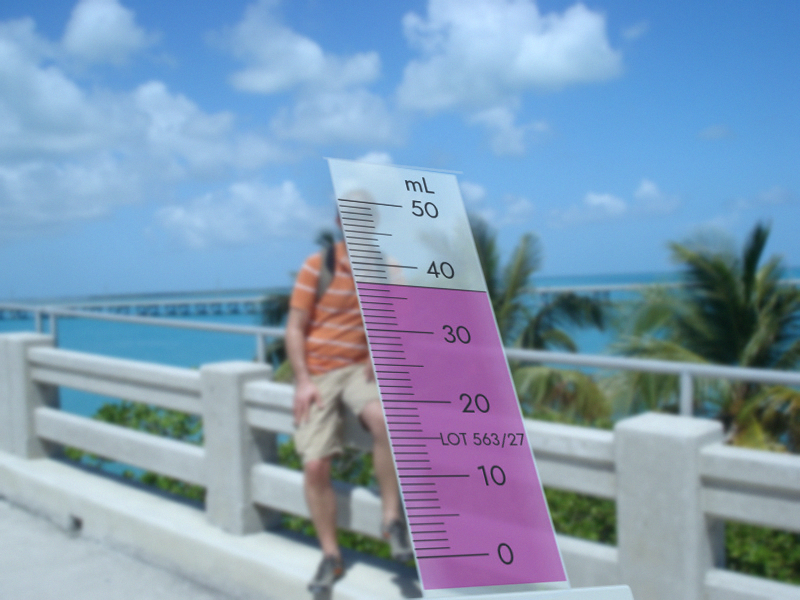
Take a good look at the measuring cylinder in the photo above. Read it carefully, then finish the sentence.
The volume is 37 mL
